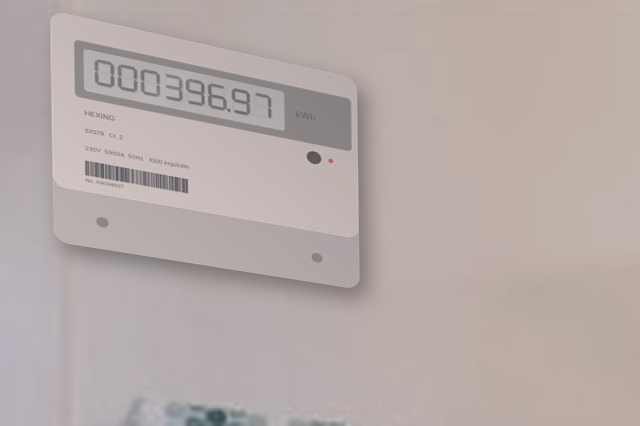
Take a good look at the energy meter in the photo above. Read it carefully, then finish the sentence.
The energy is 396.97 kWh
